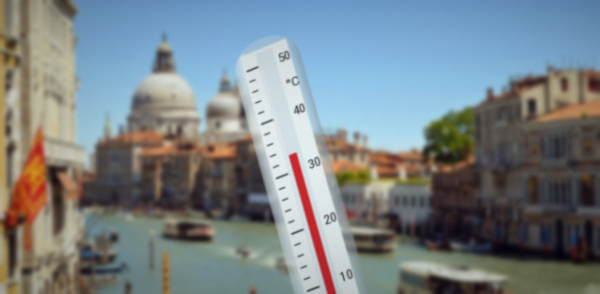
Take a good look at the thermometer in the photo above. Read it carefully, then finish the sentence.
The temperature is 33 °C
